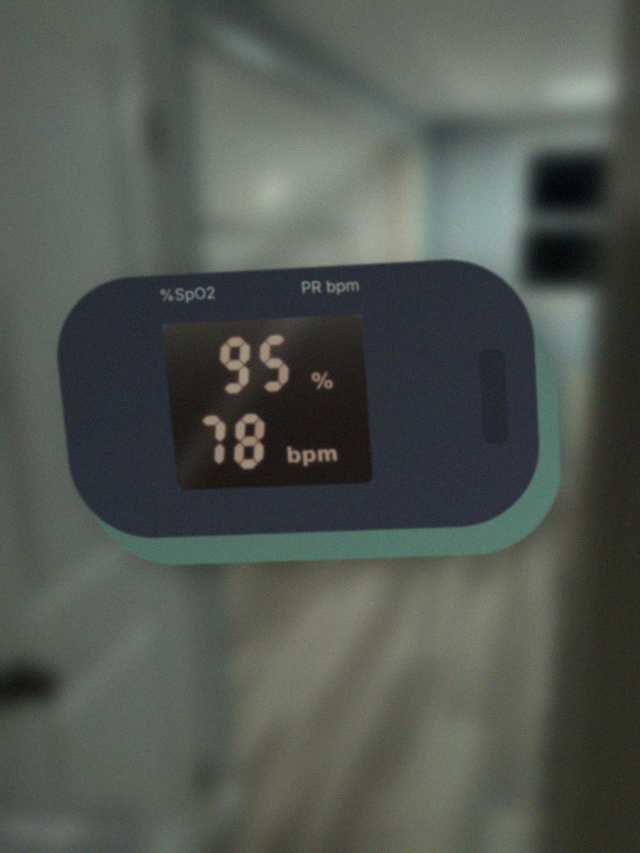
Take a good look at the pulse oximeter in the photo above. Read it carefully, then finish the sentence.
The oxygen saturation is 95 %
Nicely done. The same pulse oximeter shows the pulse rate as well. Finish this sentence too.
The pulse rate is 78 bpm
